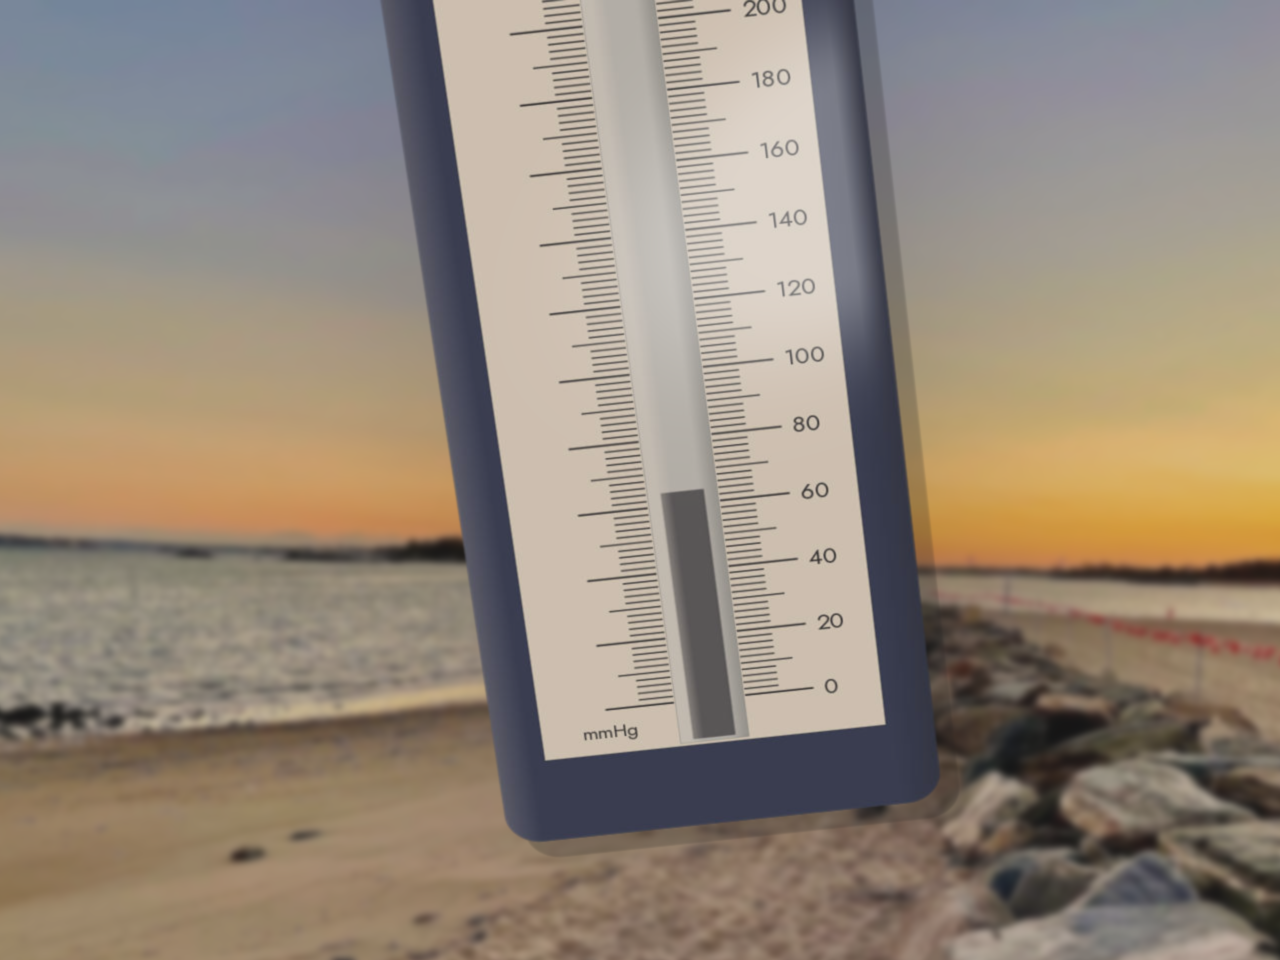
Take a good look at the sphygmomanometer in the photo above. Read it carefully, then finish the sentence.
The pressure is 64 mmHg
